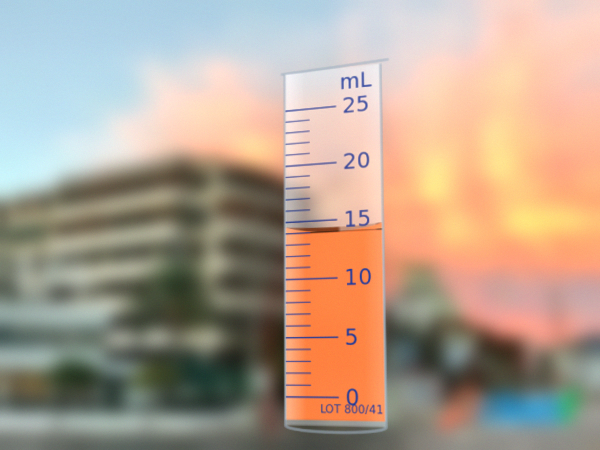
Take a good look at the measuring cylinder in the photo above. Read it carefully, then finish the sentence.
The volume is 14 mL
